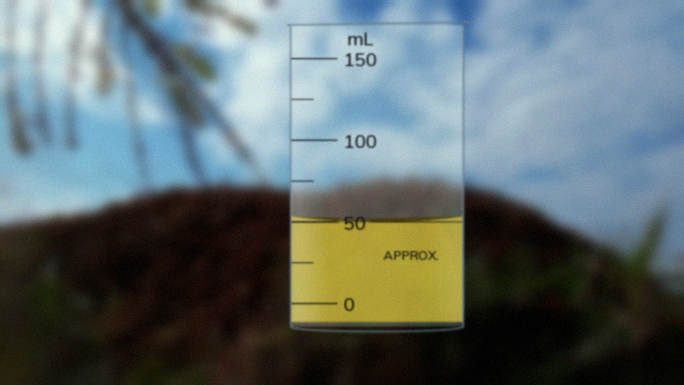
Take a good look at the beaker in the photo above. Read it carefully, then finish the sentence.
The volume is 50 mL
